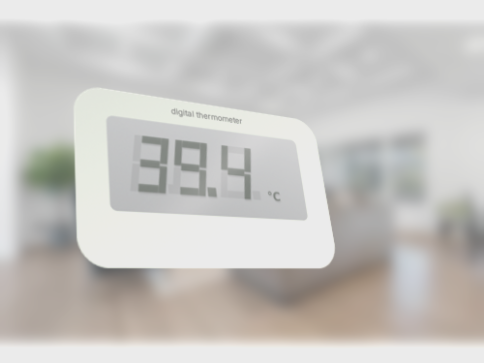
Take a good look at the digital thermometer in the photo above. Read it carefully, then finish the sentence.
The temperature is 39.4 °C
